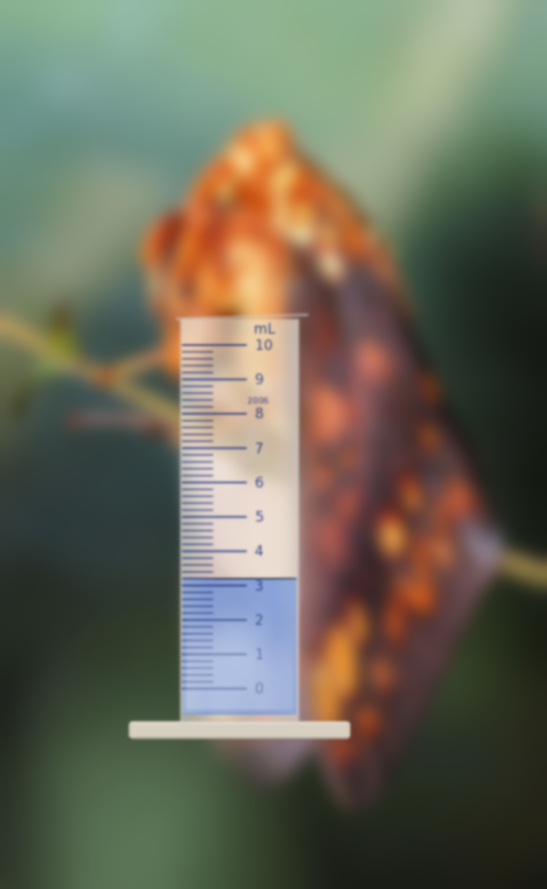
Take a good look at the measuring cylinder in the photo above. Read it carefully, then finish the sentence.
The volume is 3.2 mL
